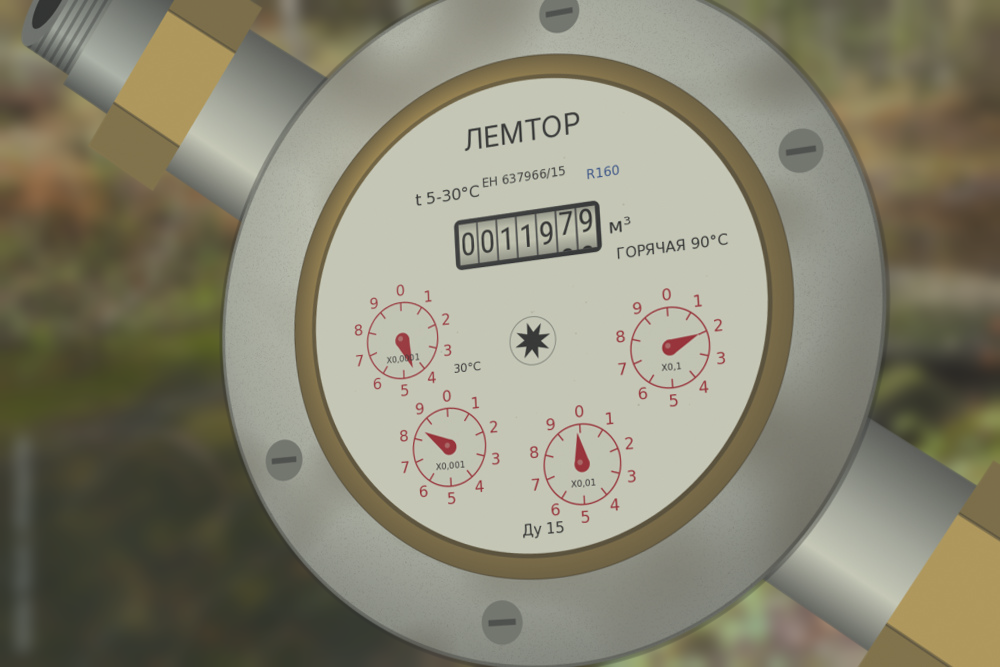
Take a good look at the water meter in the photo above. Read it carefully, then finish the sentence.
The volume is 11979.1984 m³
